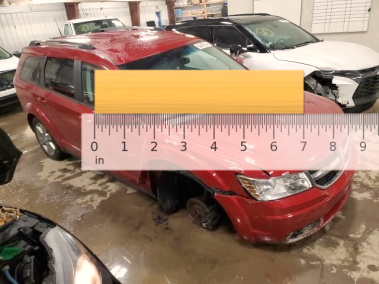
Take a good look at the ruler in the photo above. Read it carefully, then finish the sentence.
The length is 7 in
